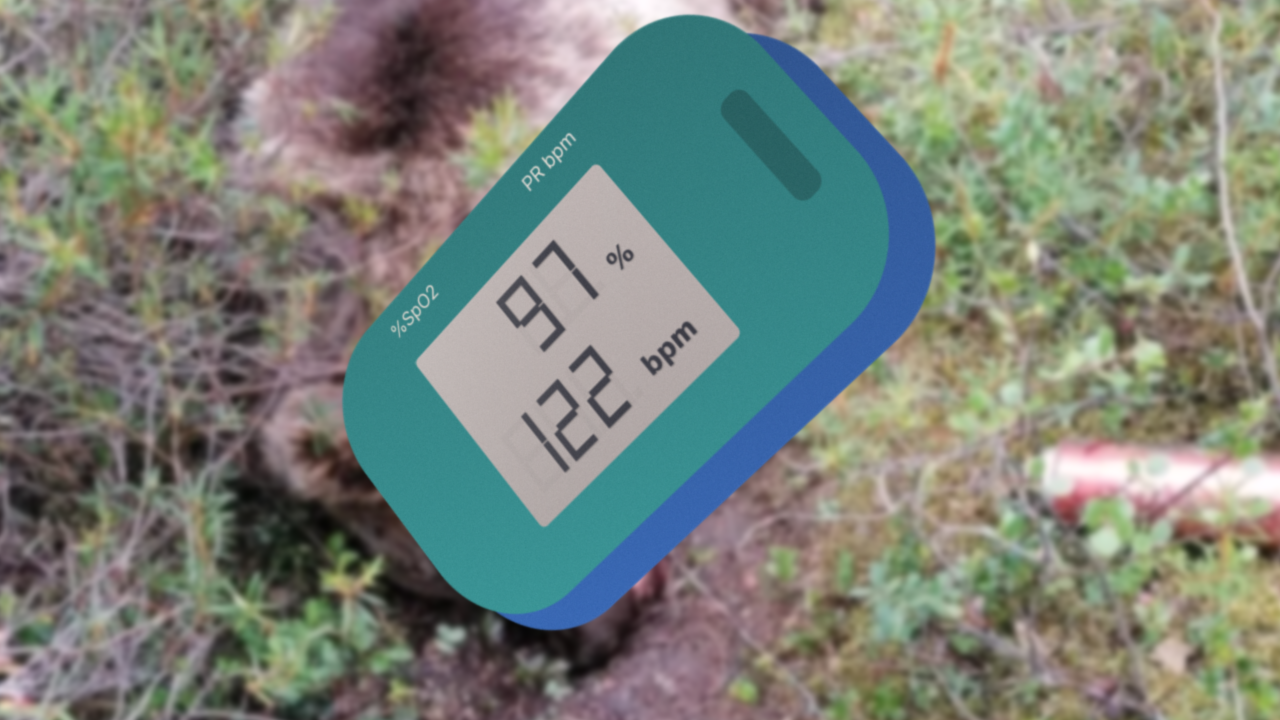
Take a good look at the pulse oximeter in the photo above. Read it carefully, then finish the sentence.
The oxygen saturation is 97 %
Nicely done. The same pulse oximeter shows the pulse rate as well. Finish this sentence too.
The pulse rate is 122 bpm
